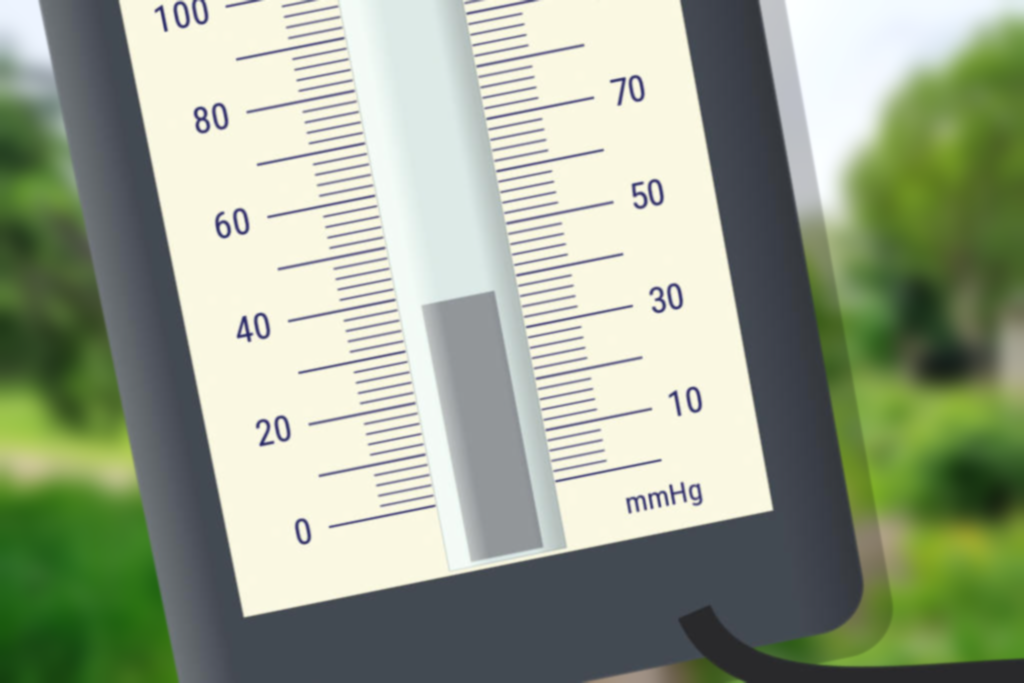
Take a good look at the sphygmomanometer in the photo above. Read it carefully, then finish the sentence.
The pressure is 38 mmHg
